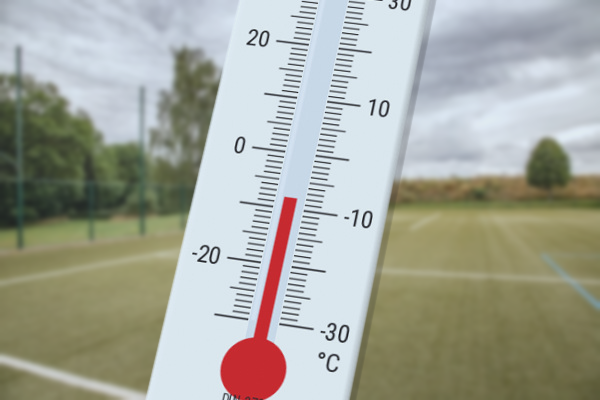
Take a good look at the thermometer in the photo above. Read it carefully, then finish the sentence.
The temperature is -8 °C
